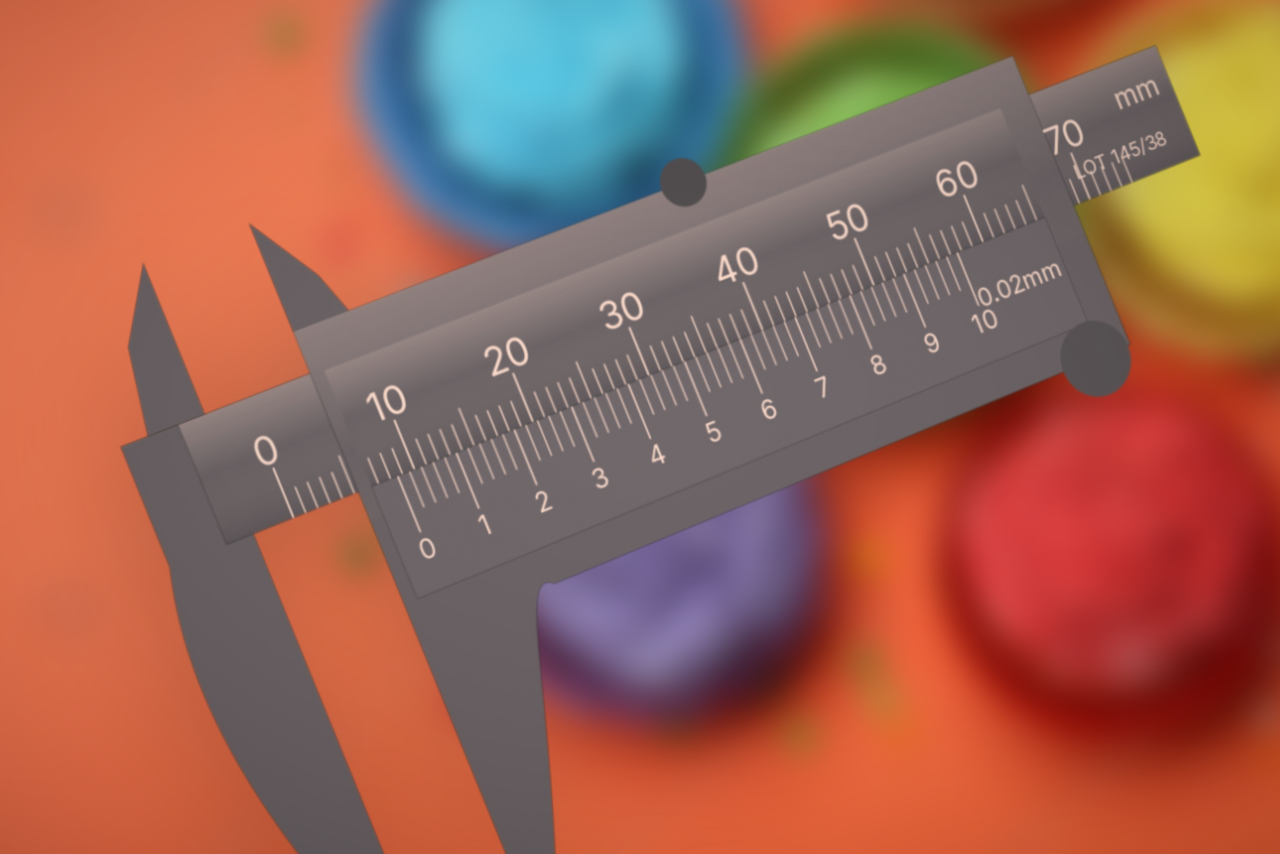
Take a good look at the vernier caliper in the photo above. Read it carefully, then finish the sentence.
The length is 8.6 mm
